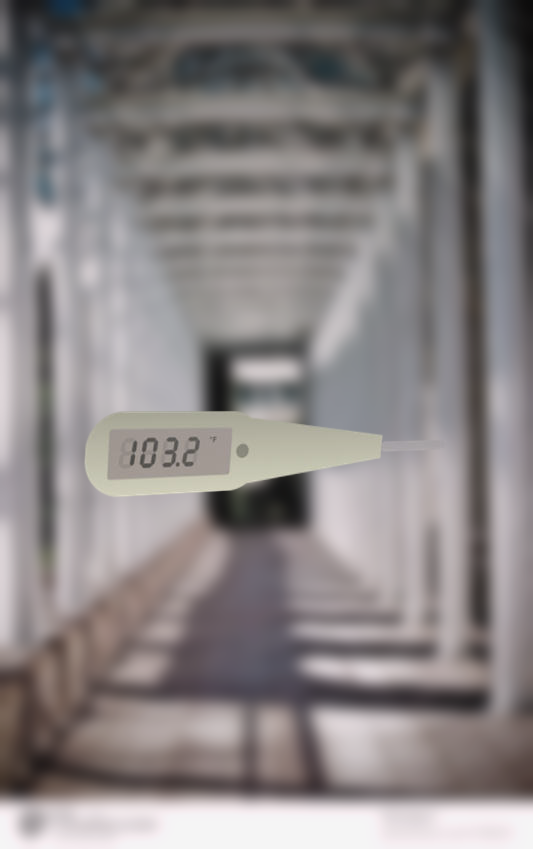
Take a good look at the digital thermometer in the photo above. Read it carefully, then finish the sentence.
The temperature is 103.2 °F
